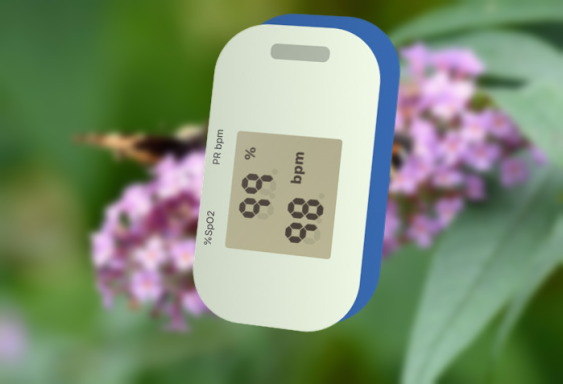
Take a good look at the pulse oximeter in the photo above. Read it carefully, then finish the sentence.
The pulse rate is 98 bpm
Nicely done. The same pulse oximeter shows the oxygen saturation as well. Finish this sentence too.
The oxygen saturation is 99 %
